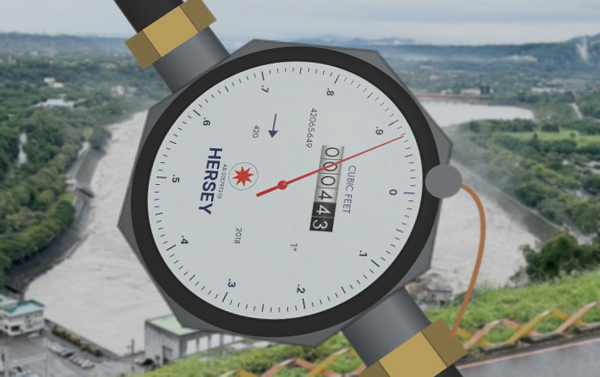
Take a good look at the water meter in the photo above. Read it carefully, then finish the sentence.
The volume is 442.92 ft³
